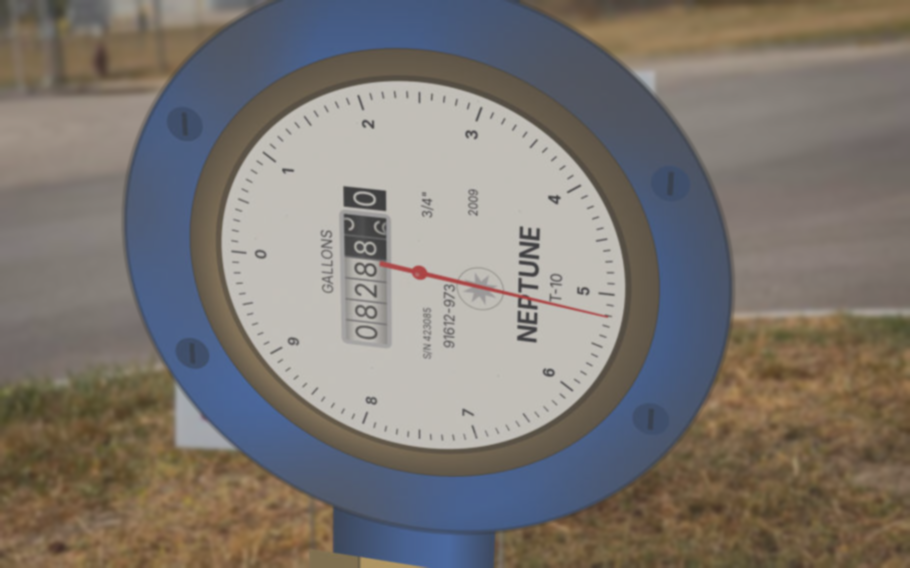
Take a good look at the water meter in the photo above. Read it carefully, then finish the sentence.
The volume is 828855.2 gal
